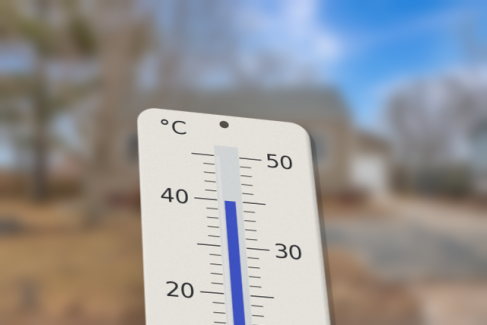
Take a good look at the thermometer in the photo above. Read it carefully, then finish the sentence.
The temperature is 40 °C
